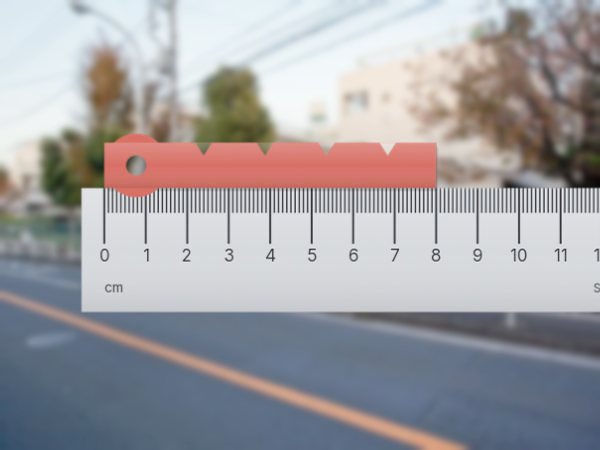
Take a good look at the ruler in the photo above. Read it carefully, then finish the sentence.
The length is 8 cm
